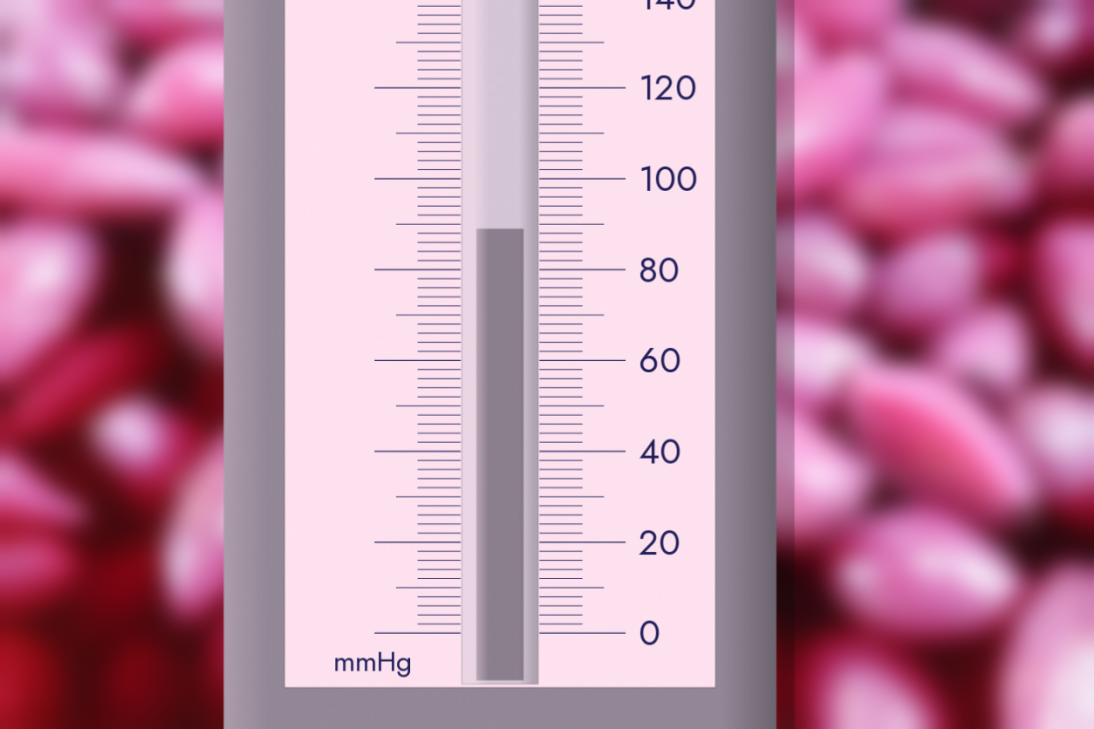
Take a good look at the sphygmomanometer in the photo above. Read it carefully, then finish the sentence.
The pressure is 89 mmHg
